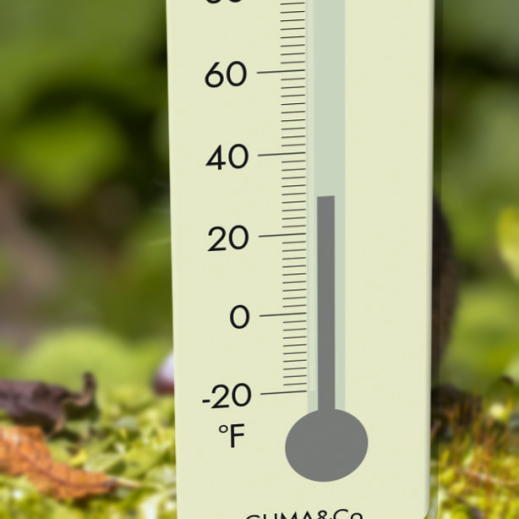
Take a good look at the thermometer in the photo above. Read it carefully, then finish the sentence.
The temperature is 29 °F
